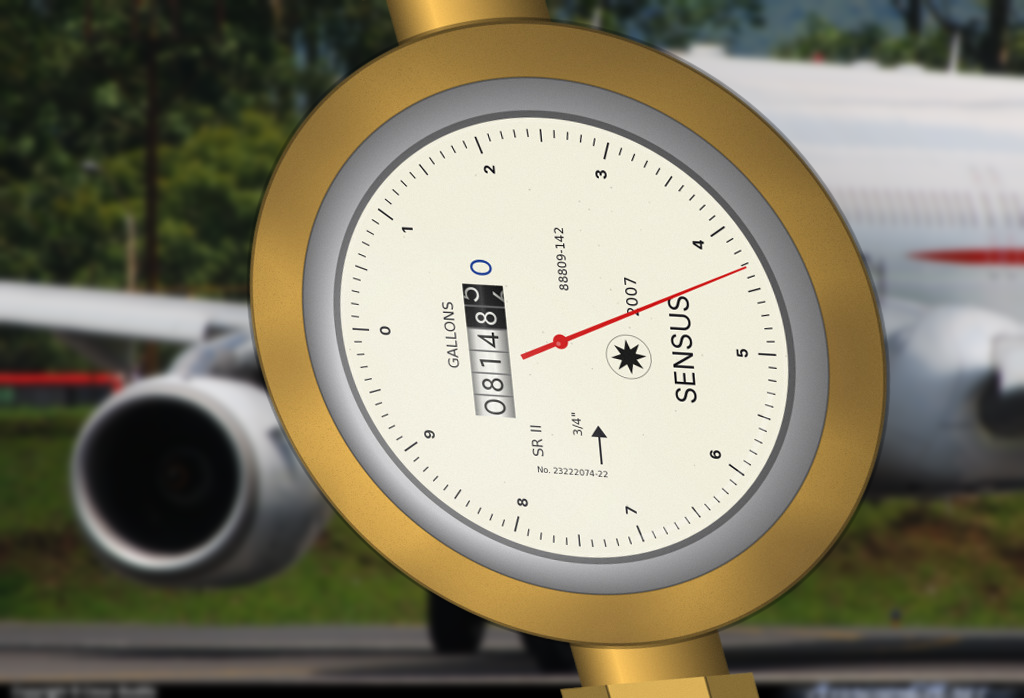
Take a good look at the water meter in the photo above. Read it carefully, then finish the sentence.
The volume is 814854.3 gal
